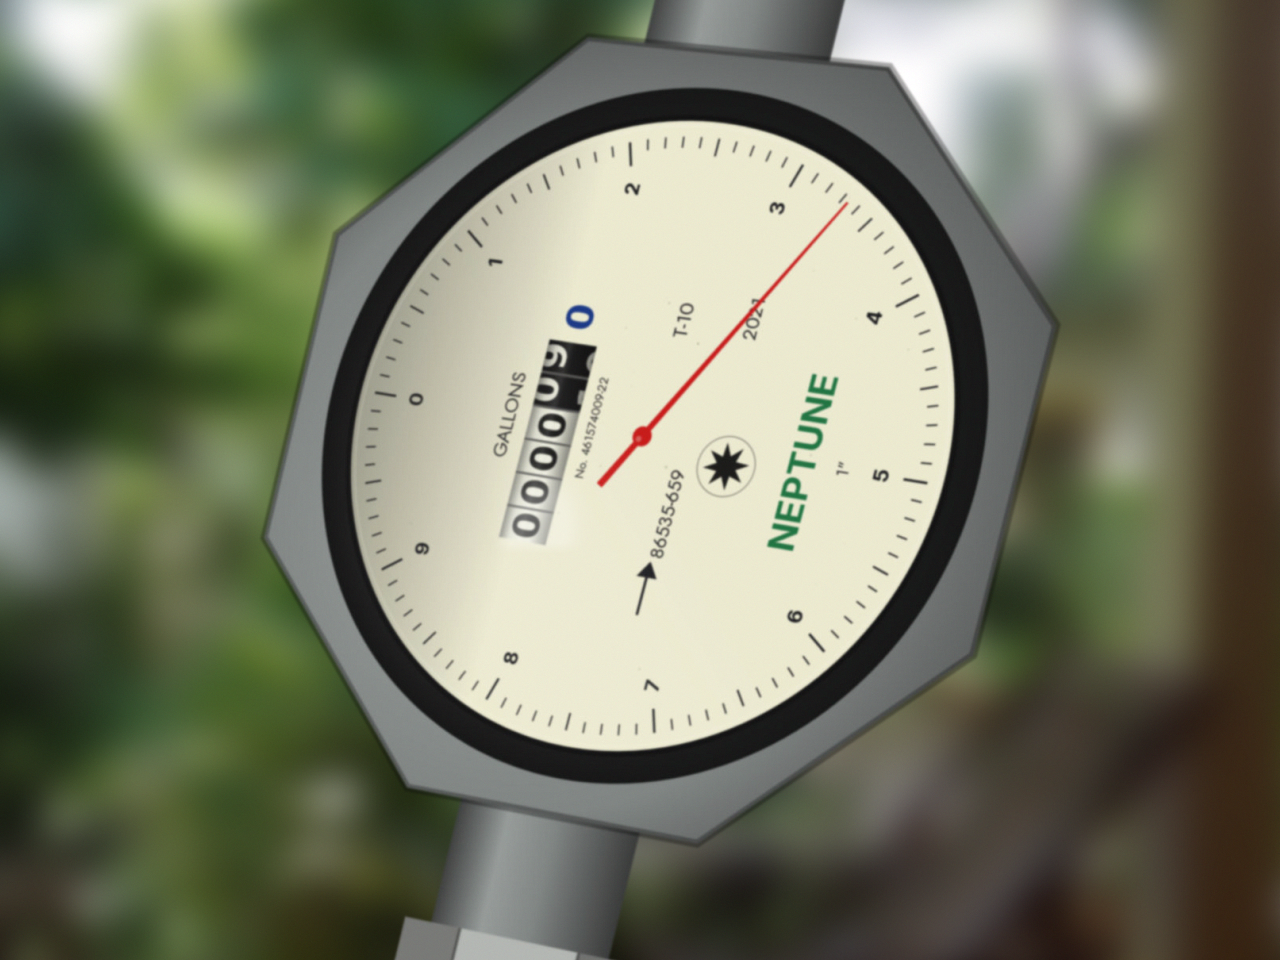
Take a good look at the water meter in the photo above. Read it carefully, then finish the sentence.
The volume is 93.3 gal
